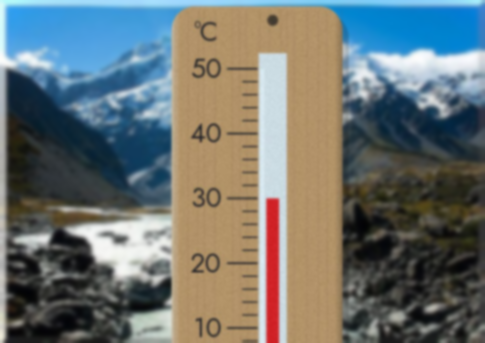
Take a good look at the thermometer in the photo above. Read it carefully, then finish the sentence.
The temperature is 30 °C
